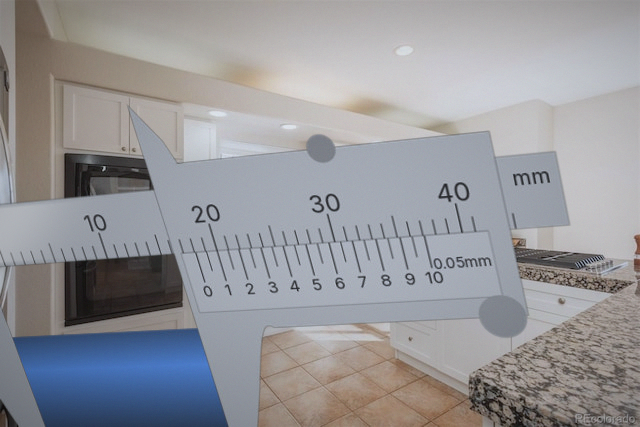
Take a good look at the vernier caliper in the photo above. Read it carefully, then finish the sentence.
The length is 18.1 mm
